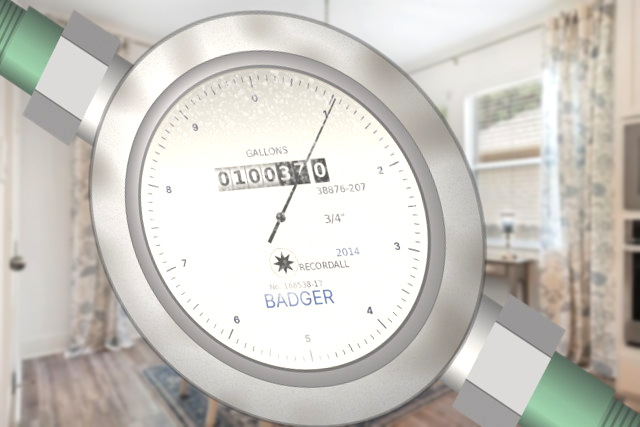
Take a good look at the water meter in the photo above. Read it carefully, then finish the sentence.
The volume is 100371.0 gal
